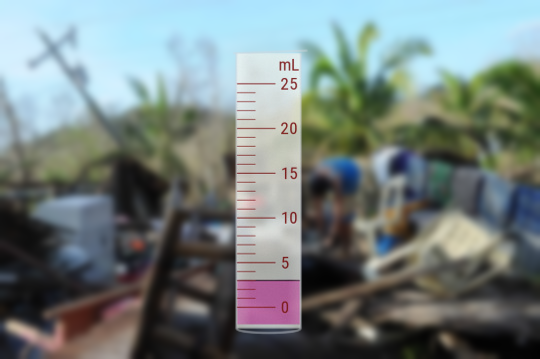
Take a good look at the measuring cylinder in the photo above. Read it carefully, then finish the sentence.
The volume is 3 mL
